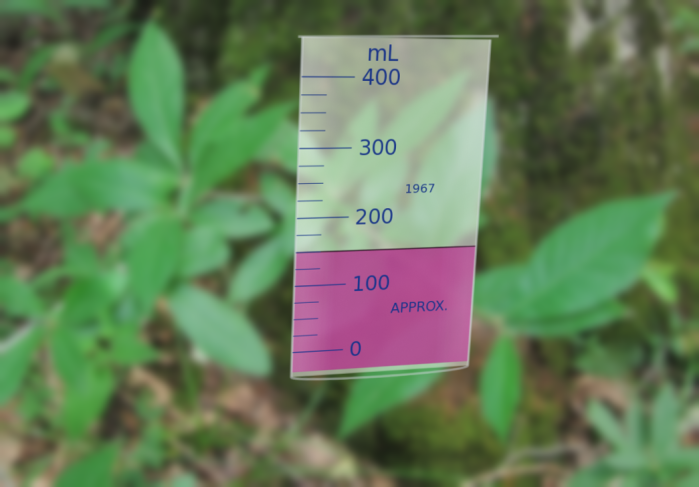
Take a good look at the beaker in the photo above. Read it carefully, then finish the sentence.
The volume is 150 mL
